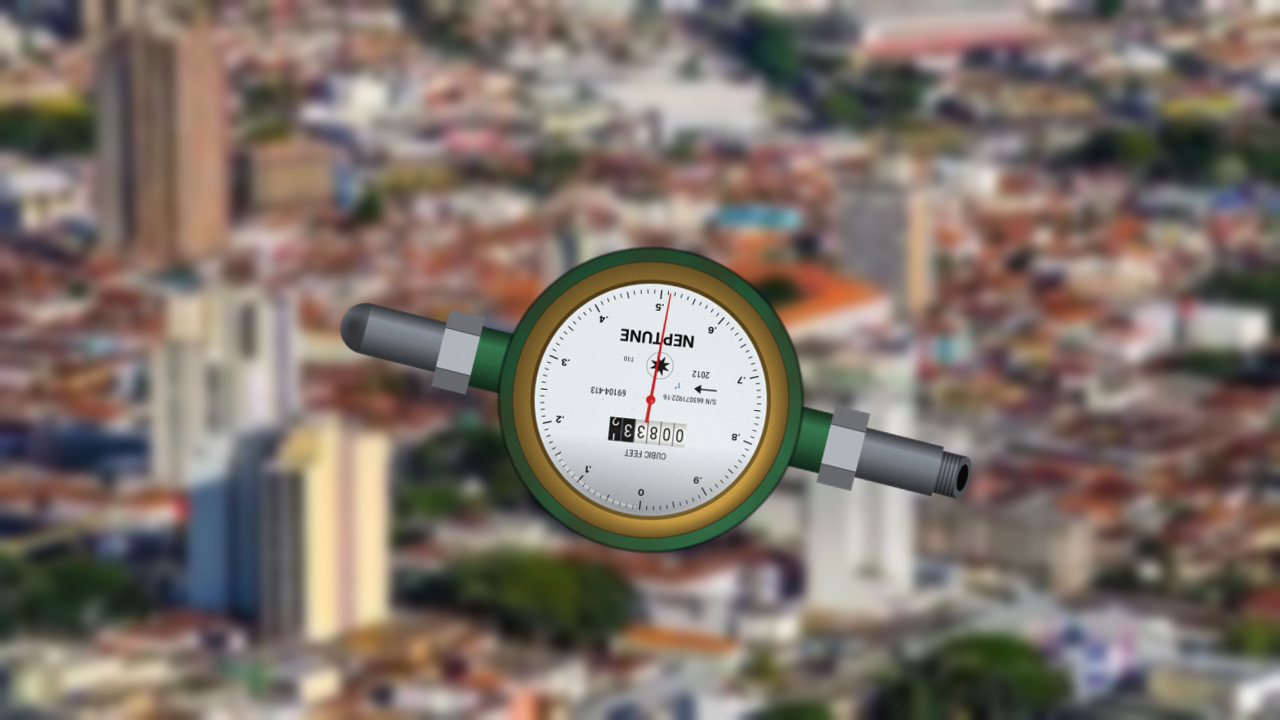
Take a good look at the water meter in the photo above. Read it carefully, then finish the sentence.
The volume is 8331.51 ft³
